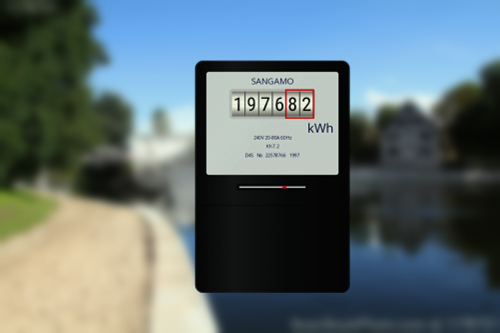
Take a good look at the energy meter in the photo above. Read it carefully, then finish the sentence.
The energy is 1976.82 kWh
